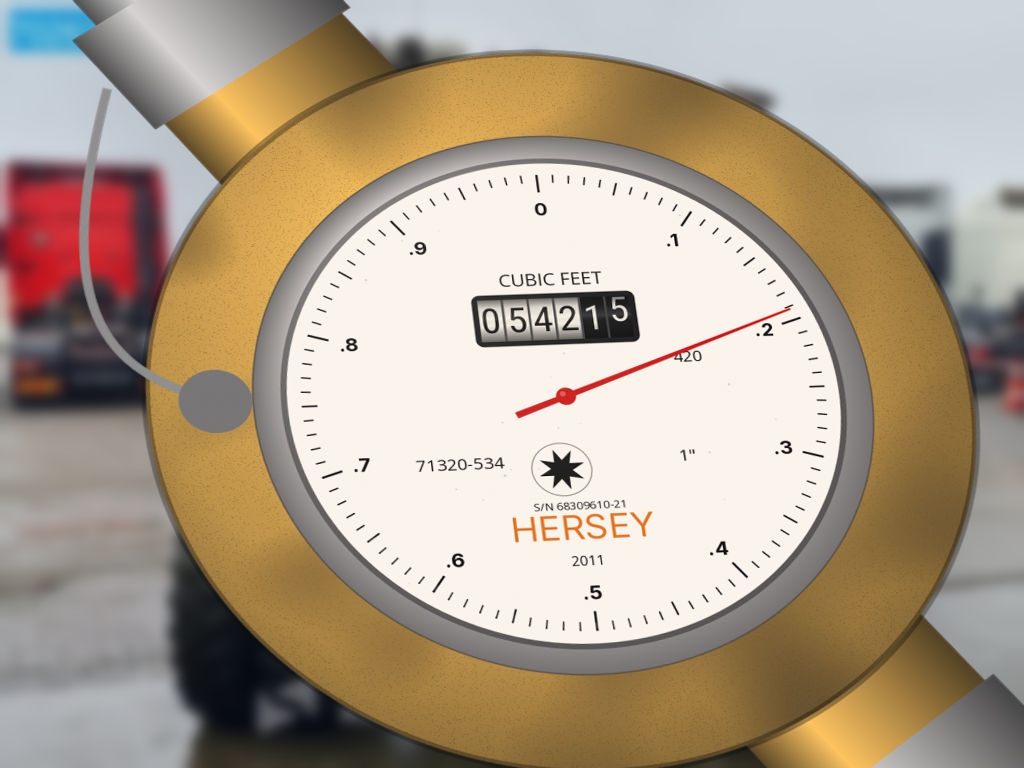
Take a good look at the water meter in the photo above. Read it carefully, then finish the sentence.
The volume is 54215.19 ft³
